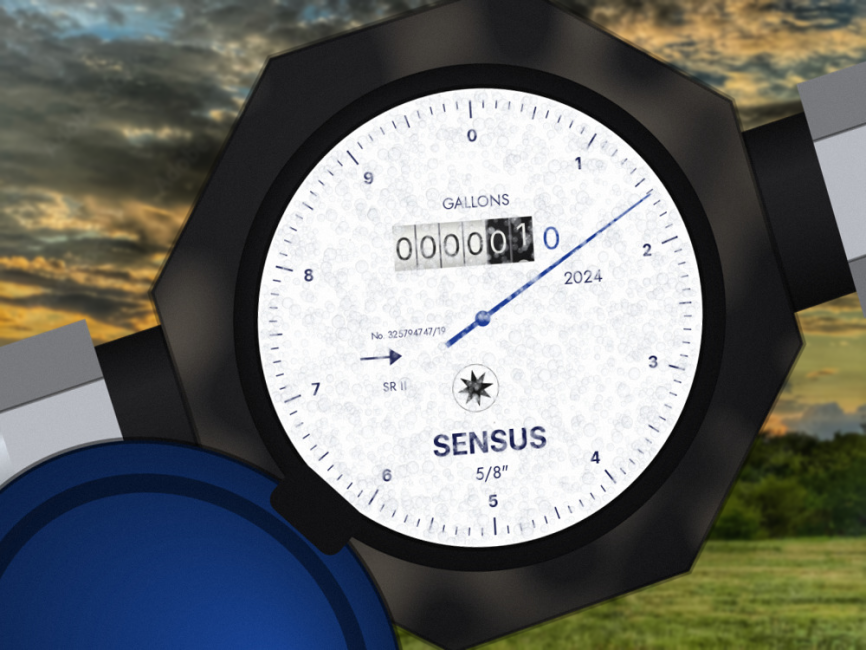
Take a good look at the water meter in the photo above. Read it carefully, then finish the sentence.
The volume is 11.6 gal
